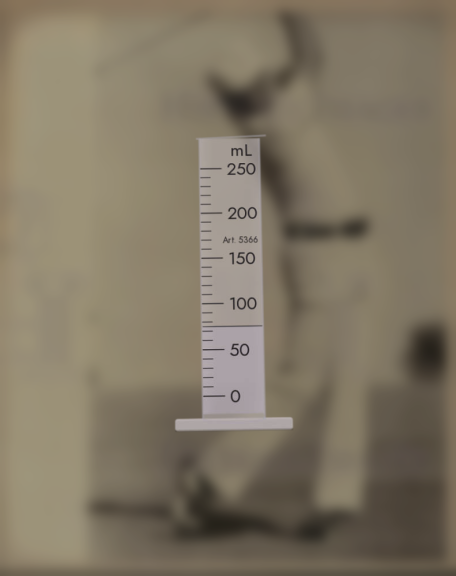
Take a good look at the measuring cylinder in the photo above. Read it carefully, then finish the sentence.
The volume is 75 mL
